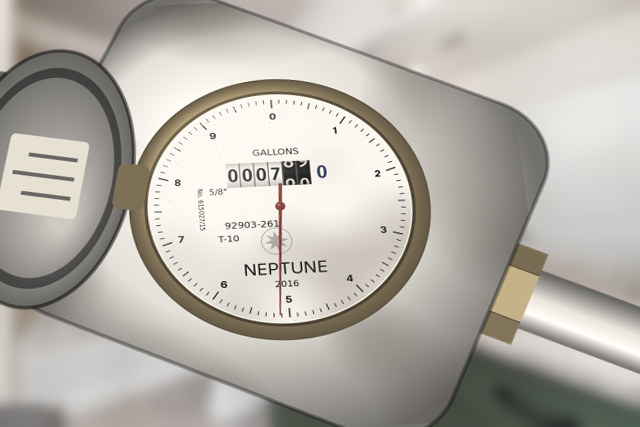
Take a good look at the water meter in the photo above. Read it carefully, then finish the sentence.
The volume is 7895.1 gal
